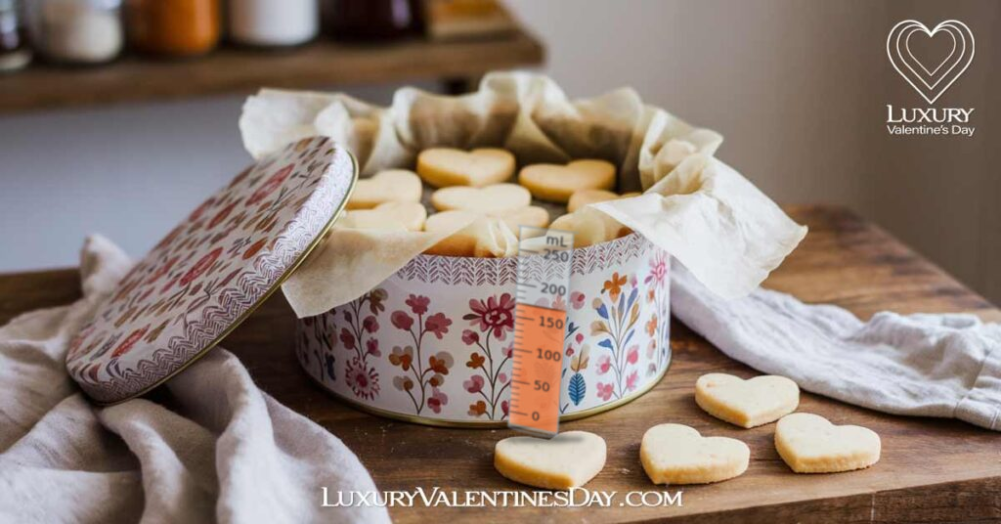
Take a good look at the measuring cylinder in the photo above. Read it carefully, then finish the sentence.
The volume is 170 mL
